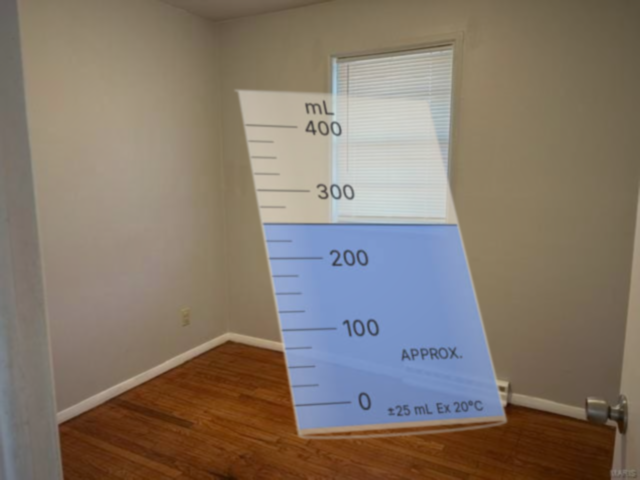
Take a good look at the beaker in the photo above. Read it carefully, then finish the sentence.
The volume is 250 mL
